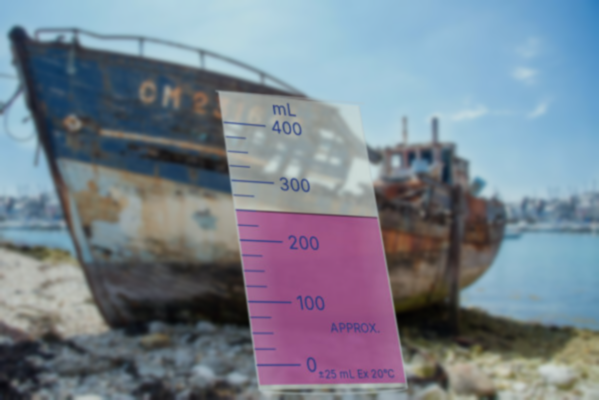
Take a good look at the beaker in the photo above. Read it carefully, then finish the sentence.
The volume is 250 mL
